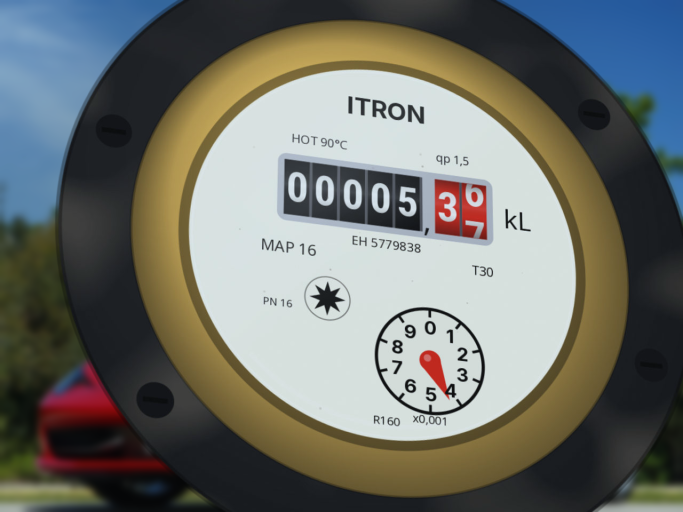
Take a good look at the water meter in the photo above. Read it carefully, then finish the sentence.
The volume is 5.364 kL
